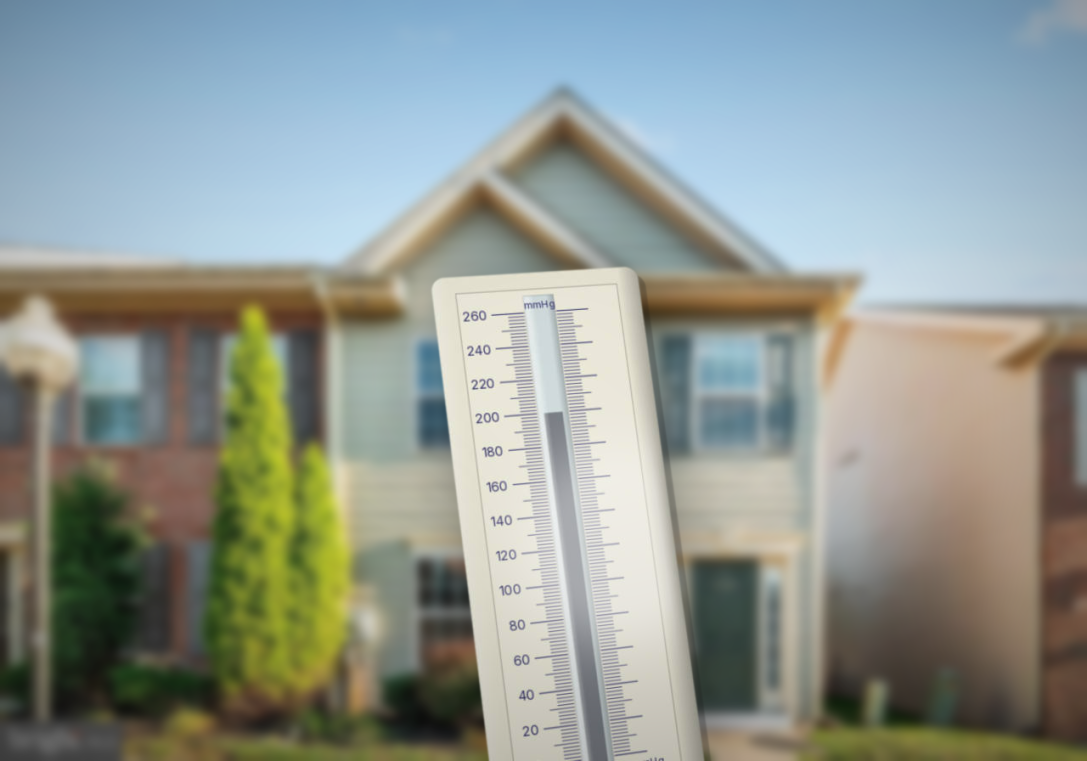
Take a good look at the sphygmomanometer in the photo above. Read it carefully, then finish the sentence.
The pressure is 200 mmHg
